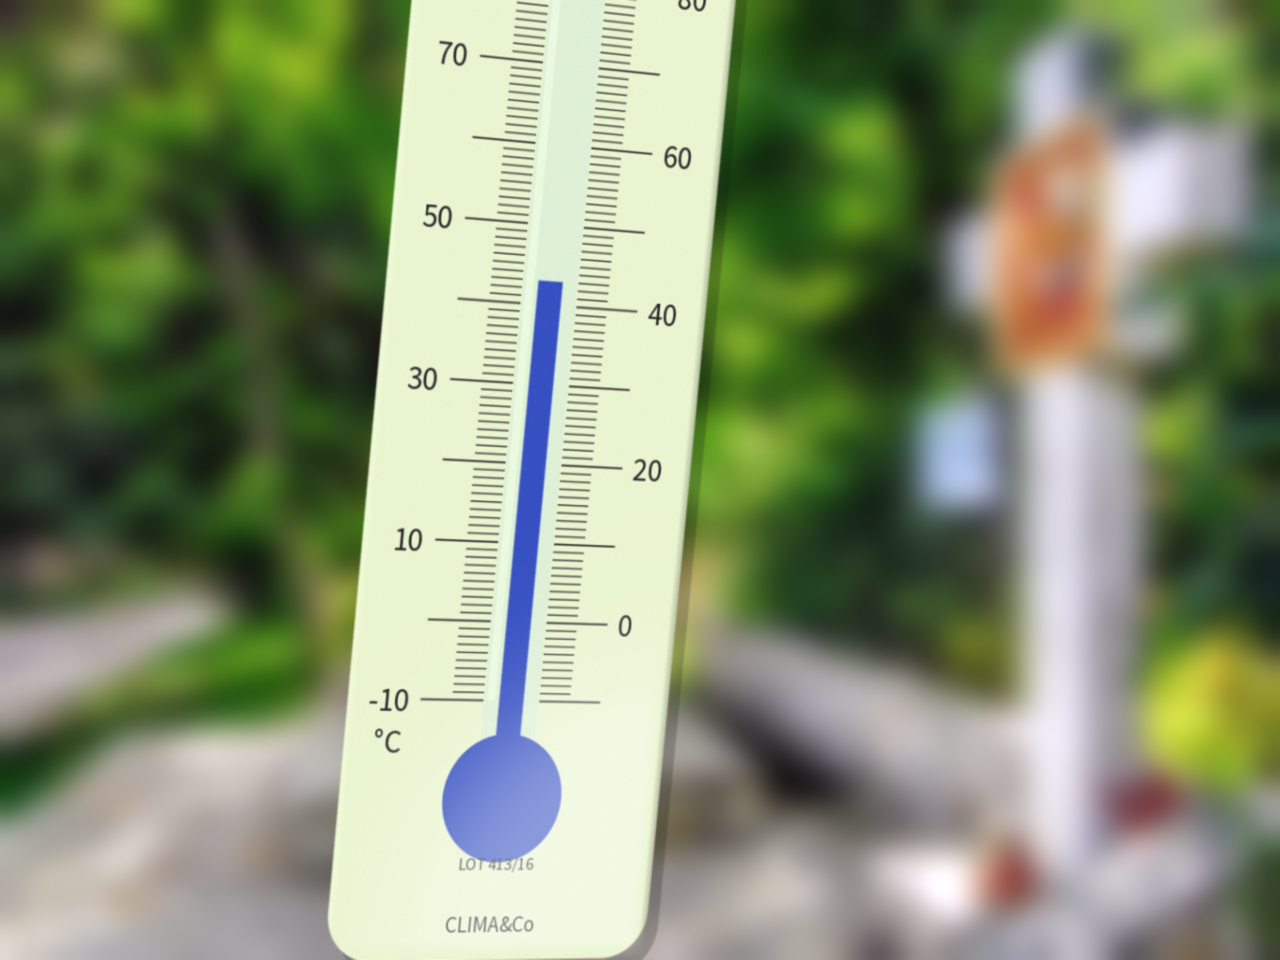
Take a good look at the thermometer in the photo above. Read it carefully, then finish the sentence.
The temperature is 43 °C
